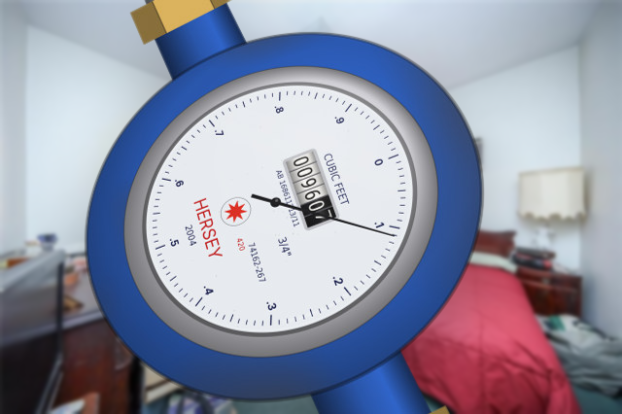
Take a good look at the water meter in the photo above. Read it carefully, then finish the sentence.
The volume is 9607.11 ft³
